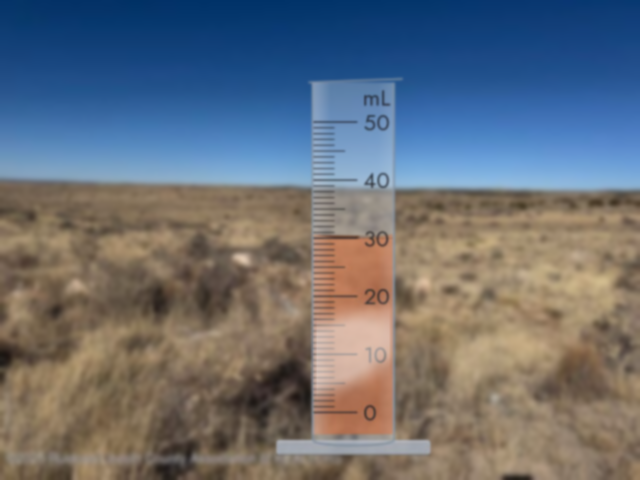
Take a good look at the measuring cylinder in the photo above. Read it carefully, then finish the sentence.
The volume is 30 mL
